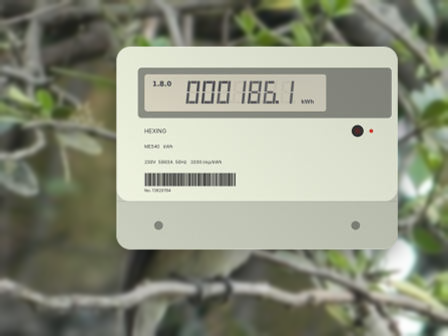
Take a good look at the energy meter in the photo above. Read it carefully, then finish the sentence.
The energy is 186.1 kWh
